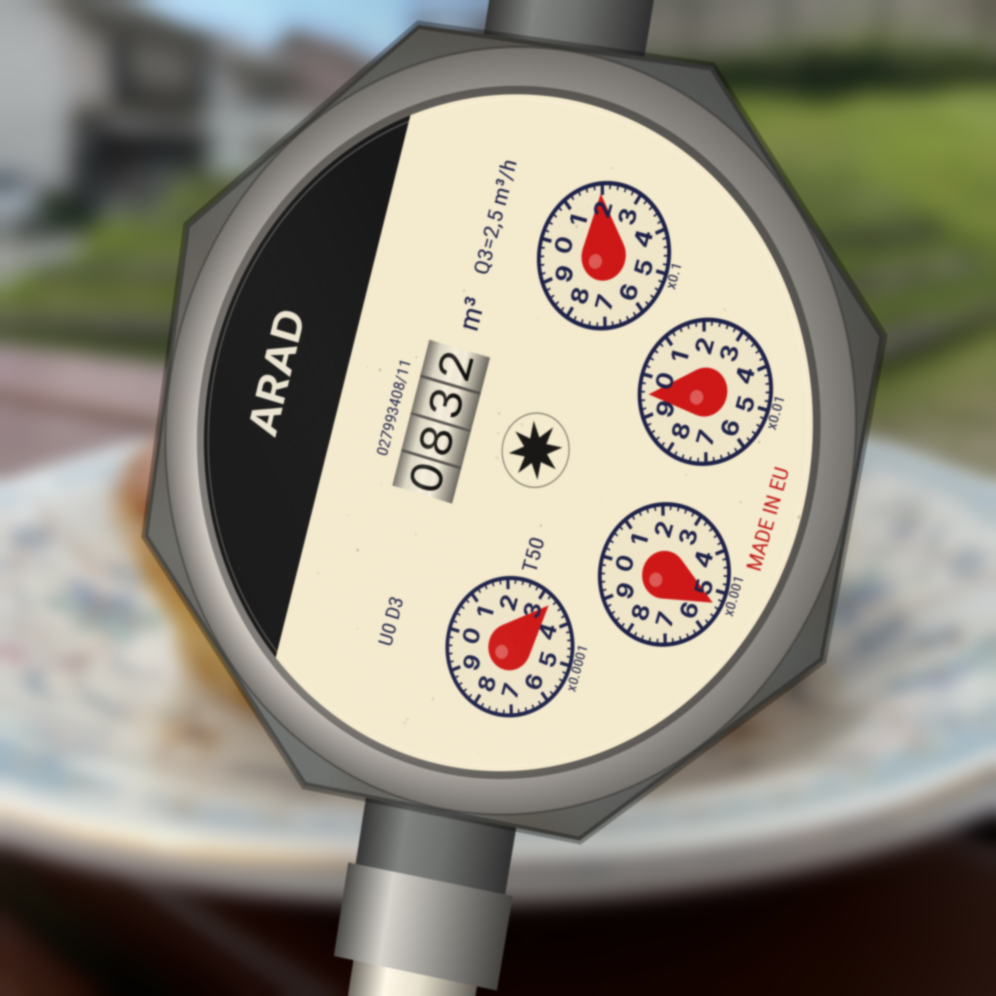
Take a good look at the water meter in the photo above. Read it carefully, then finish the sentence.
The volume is 832.1953 m³
